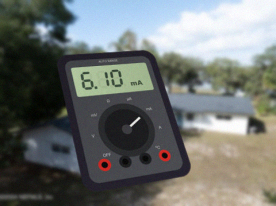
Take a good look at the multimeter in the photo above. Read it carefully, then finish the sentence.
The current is 6.10 mA
